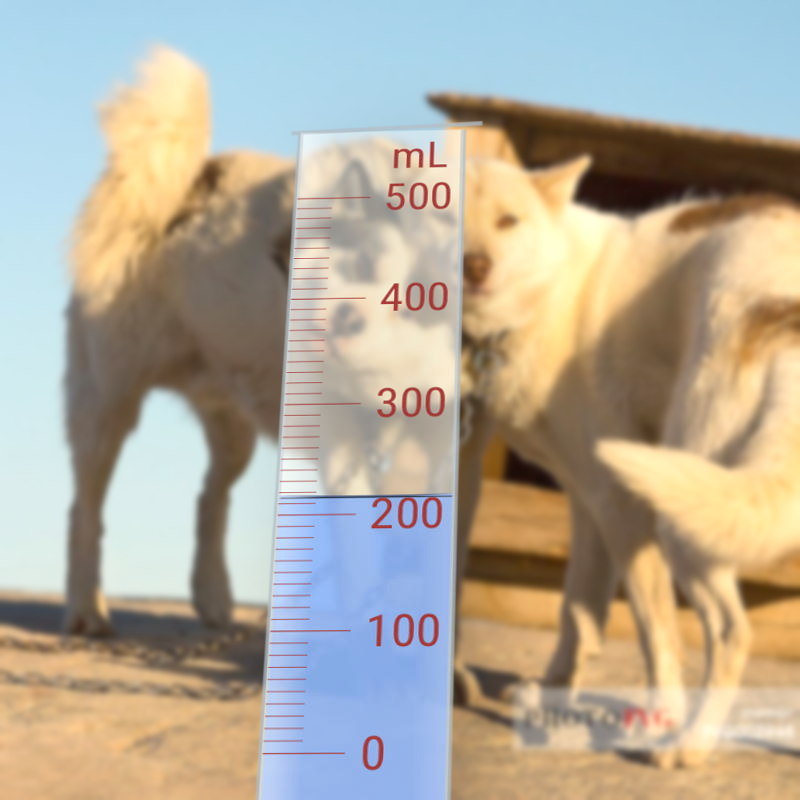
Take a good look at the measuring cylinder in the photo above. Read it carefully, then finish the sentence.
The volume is 215 mL
